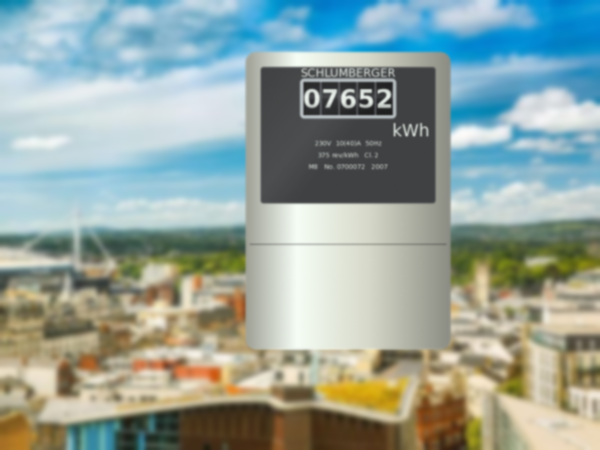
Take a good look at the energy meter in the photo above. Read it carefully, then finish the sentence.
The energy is 7652 kWh
